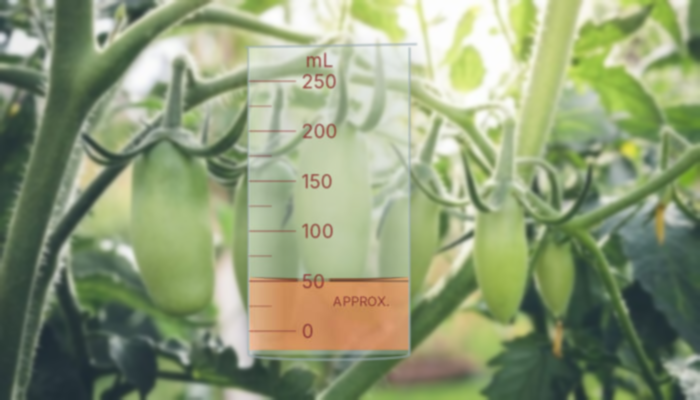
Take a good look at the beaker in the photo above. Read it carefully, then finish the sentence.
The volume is 50 mL
